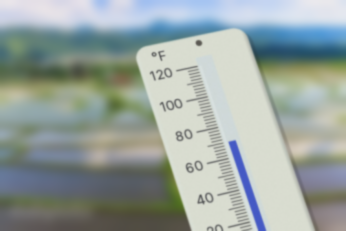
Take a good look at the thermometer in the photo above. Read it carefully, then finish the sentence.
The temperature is 70 °F
